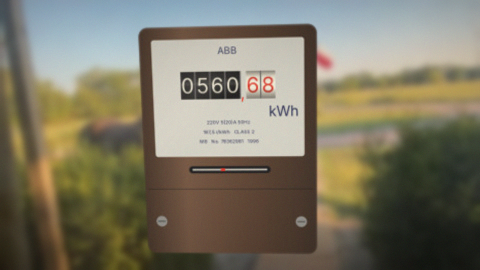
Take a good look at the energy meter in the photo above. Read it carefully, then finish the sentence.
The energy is 560.68 kWh
